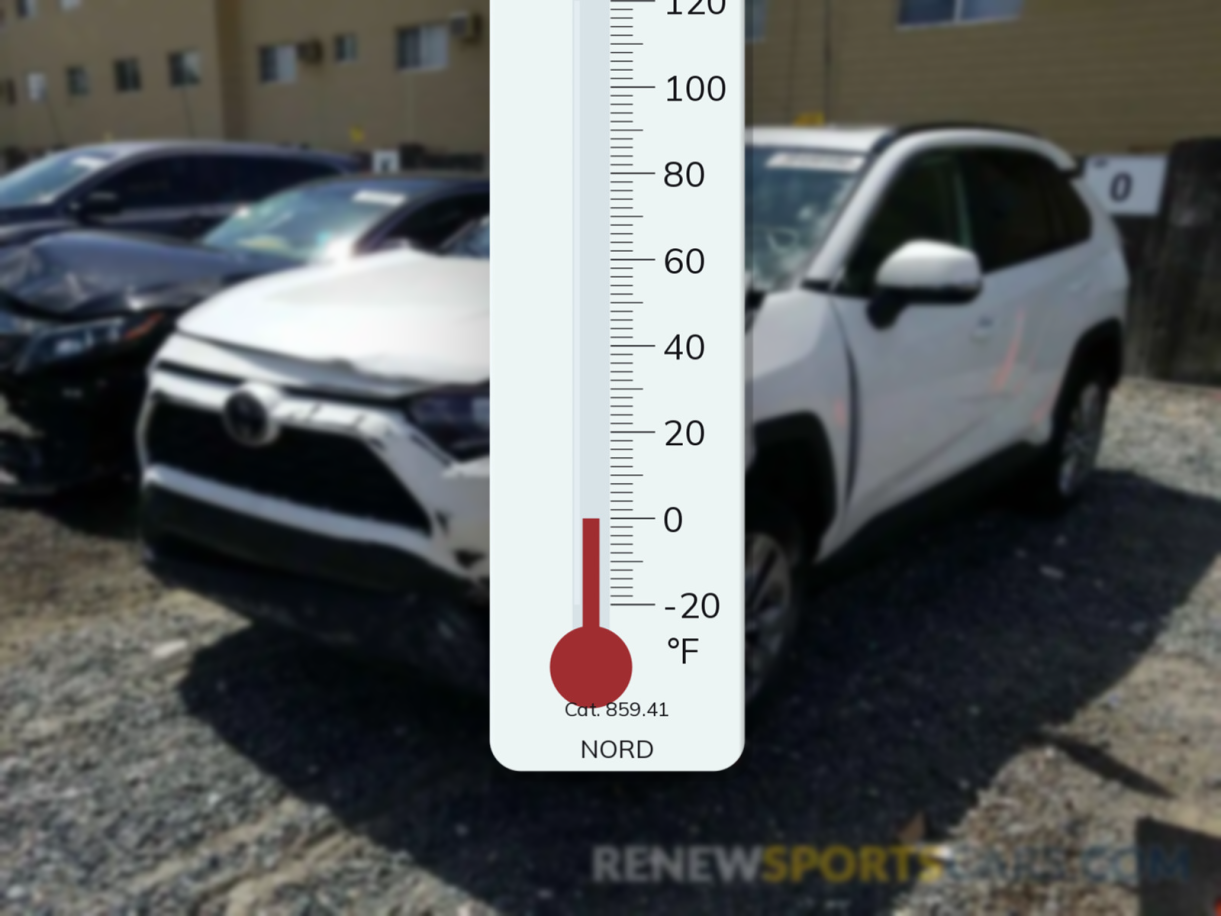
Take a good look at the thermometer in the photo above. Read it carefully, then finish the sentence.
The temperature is 0 °F
